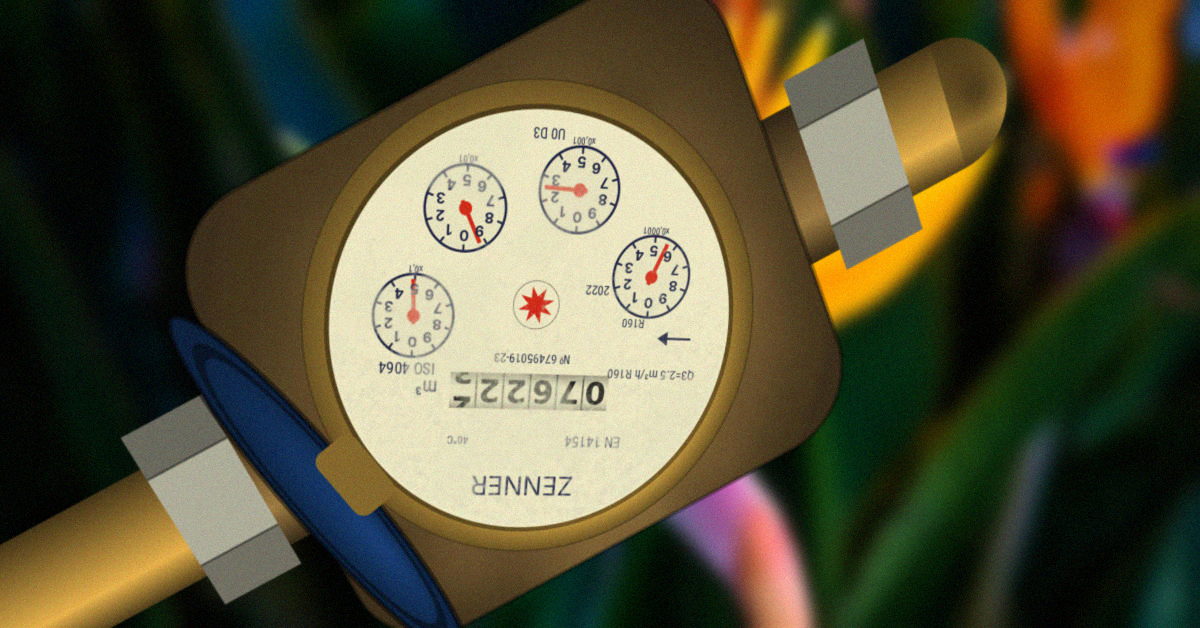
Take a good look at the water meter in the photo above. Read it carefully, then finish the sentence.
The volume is 76222.4925 m³
